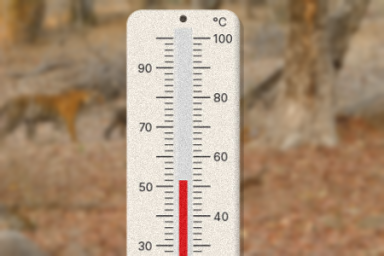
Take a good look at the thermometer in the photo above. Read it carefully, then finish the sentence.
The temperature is 52 °C
